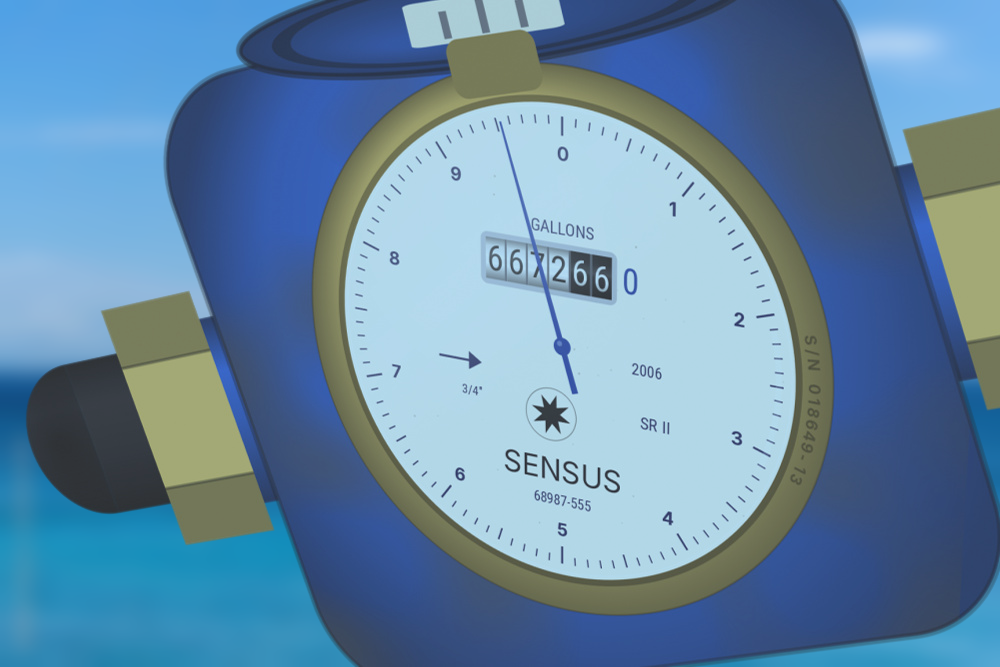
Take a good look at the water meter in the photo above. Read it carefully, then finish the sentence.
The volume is 6672659.5 gal
